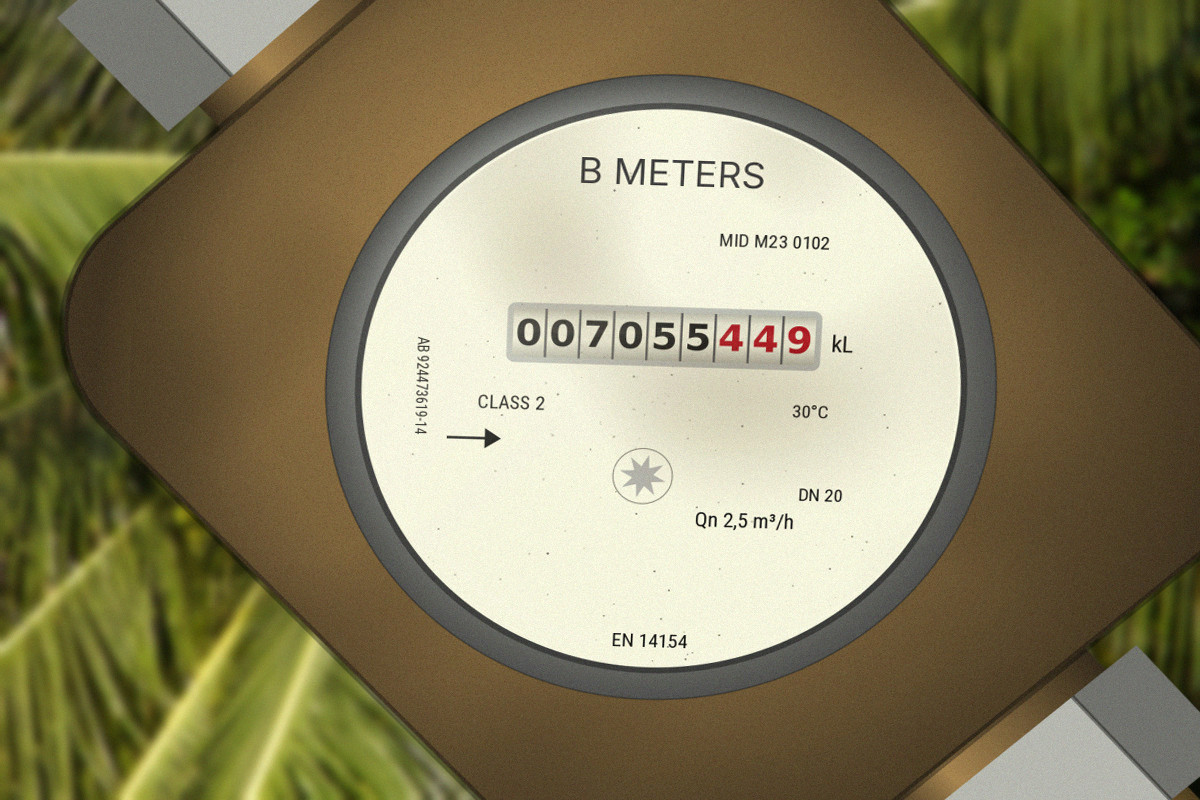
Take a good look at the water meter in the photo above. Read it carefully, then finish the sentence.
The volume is 7055.449 kL
